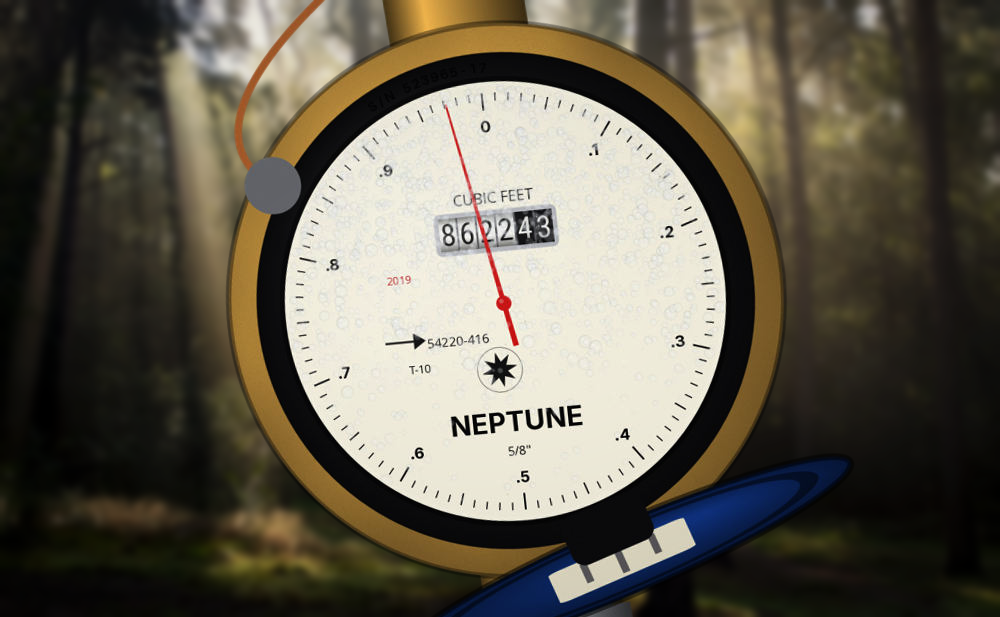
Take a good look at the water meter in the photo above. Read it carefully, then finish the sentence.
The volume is 862242.97 ft³
